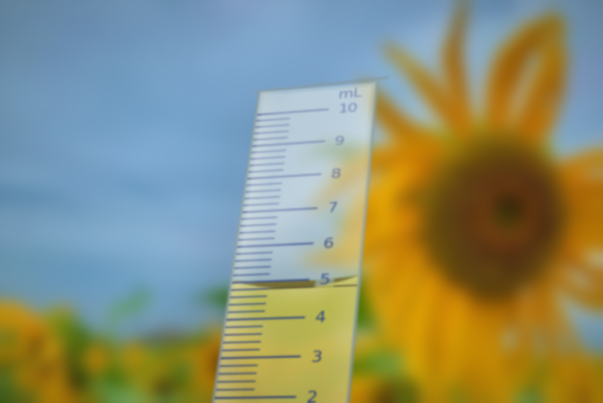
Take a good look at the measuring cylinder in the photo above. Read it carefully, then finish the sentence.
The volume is 4.8 mL
